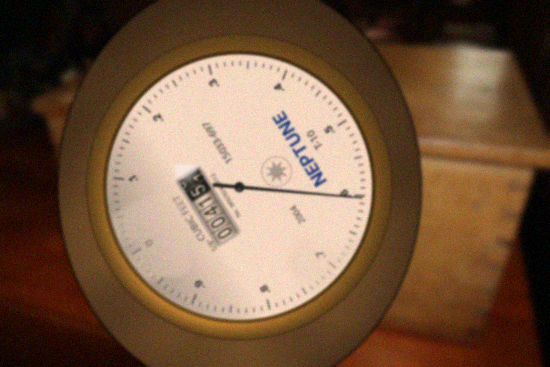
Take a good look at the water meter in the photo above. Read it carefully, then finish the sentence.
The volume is 4150.60 ft³
